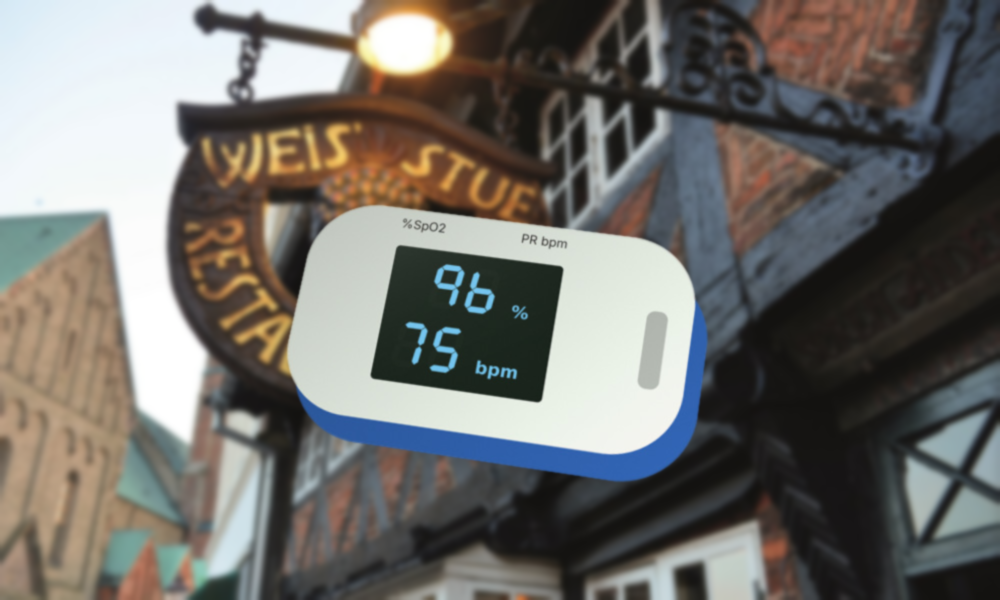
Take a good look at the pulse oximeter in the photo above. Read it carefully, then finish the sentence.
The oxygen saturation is 96 %
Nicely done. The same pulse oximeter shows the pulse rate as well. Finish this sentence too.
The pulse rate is 75 bpm
